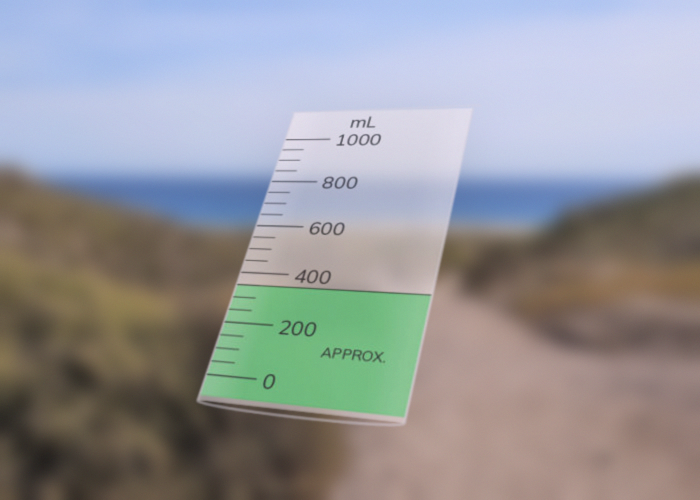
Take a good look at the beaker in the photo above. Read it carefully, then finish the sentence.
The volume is 350 mL
